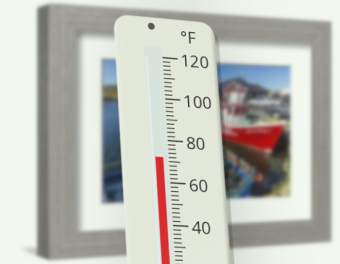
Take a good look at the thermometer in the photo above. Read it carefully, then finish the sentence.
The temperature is 72 °F
